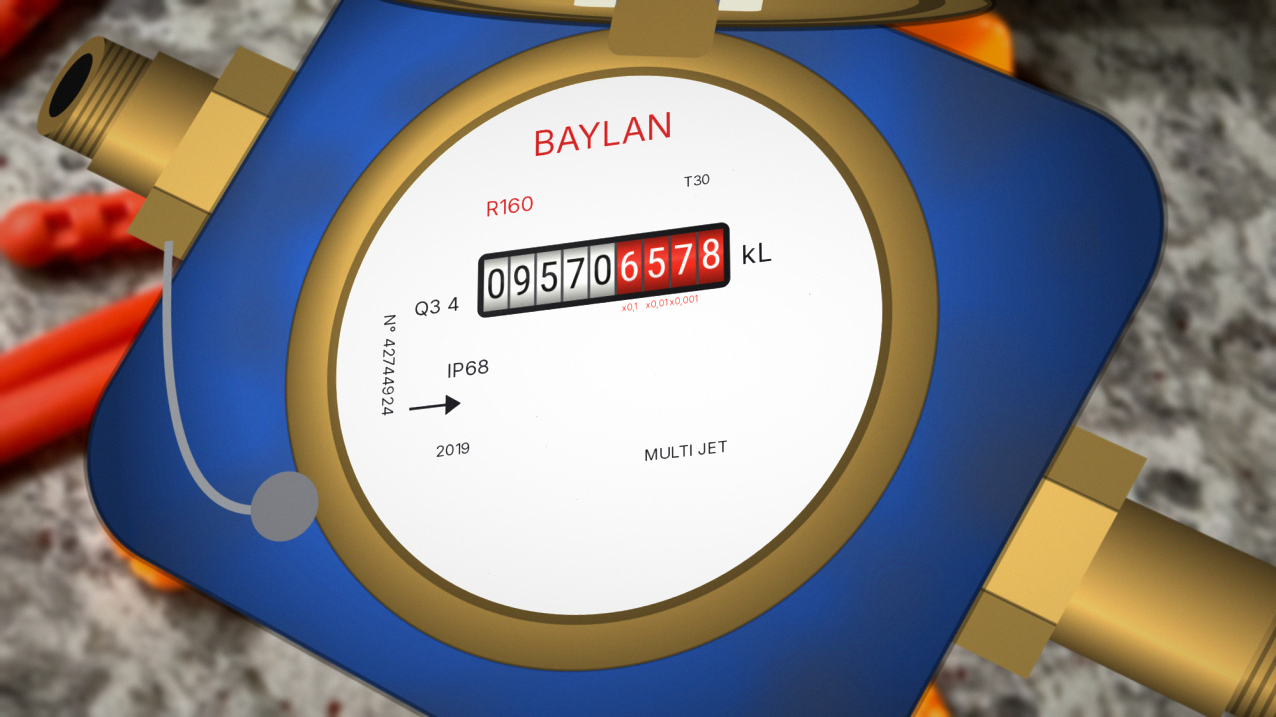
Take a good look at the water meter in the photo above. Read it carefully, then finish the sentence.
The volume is 9570.6578 kL
